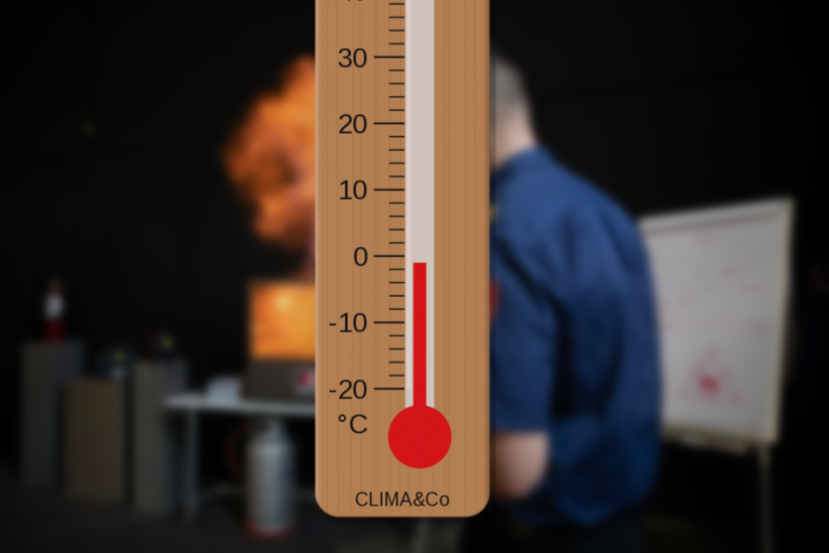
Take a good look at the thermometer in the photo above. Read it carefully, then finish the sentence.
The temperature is -1 °C
